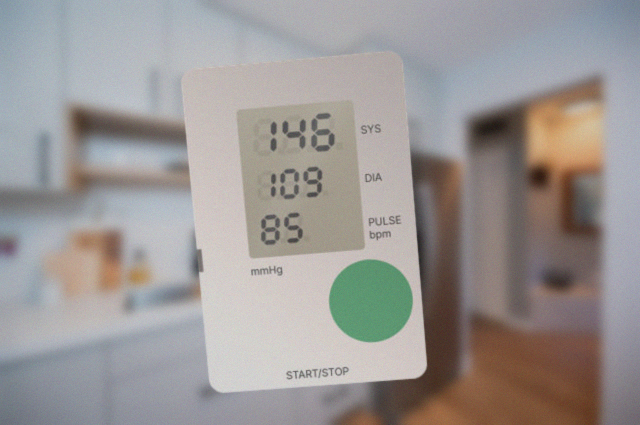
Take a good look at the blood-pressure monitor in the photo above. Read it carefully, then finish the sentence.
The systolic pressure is 146 mmHg
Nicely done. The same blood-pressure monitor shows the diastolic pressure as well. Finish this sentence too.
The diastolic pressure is 109 mmHg
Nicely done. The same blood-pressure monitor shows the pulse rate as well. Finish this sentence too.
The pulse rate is 85 bpm
